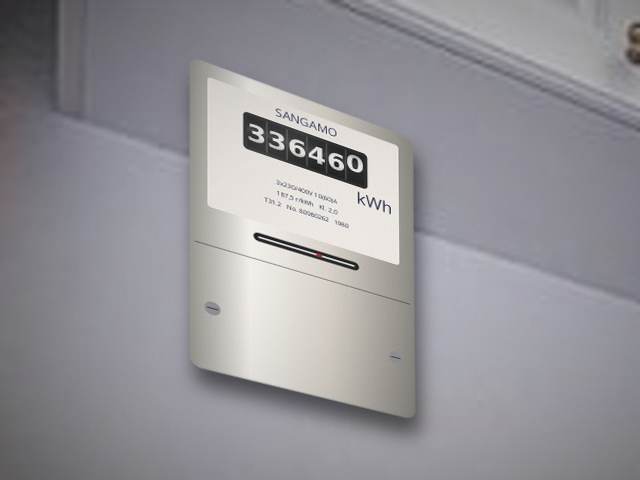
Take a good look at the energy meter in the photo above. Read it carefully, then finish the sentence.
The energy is 336460 kWh
